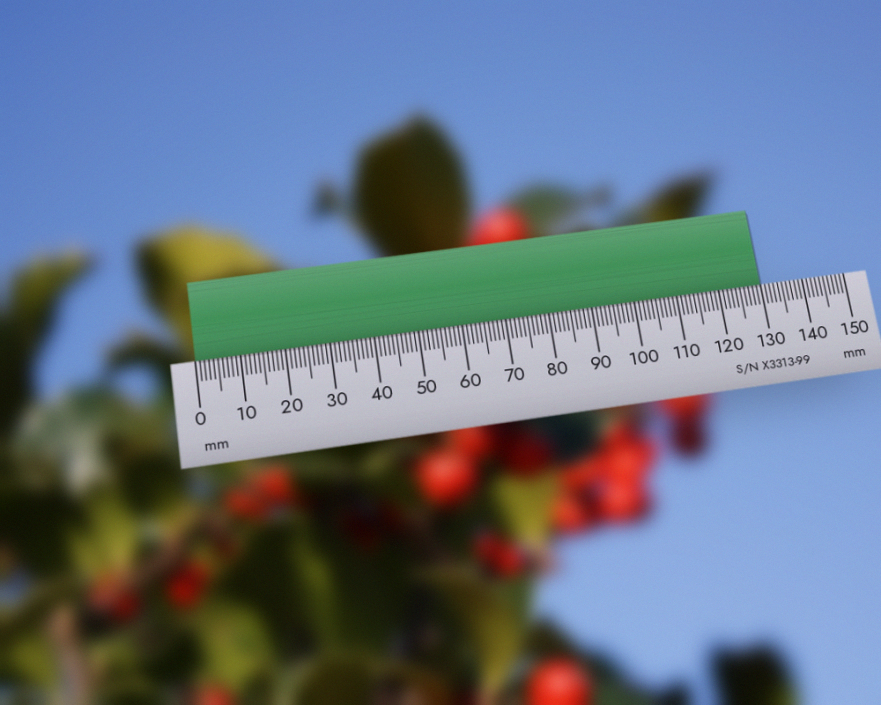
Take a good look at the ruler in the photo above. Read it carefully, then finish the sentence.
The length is 130 mm
